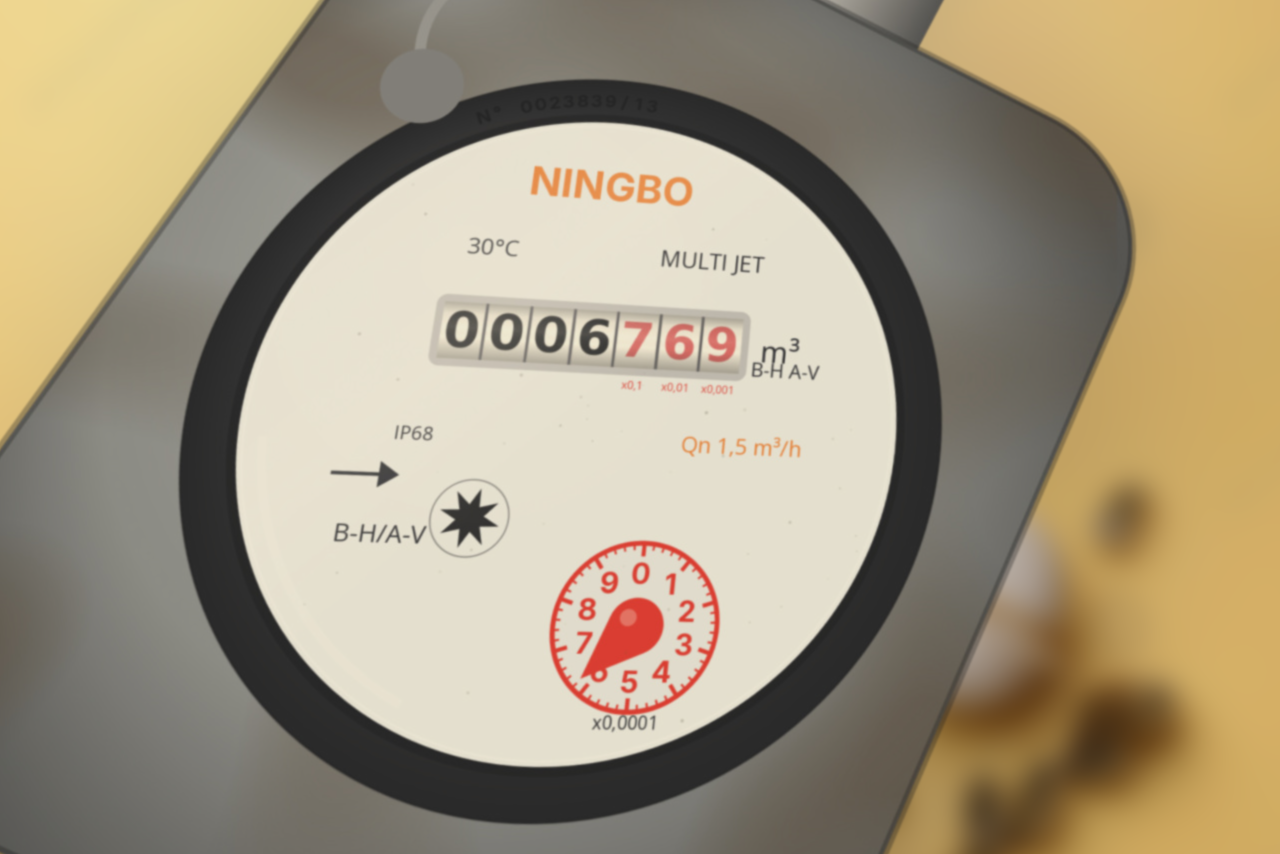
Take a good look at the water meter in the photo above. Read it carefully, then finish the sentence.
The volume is 6.7696 m³
